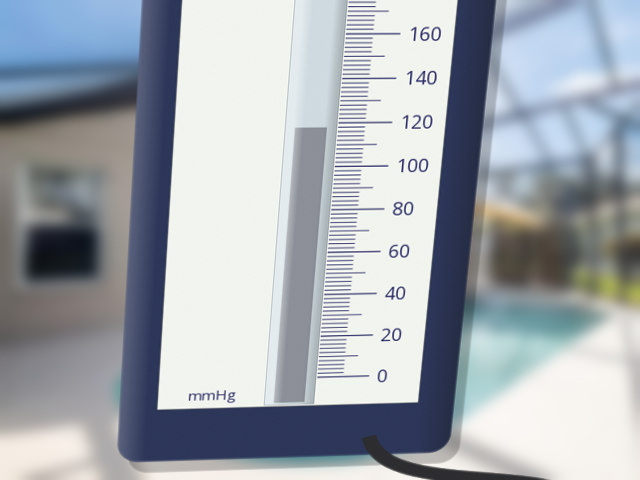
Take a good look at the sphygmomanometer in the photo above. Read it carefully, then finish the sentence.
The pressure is 118 mmHg
